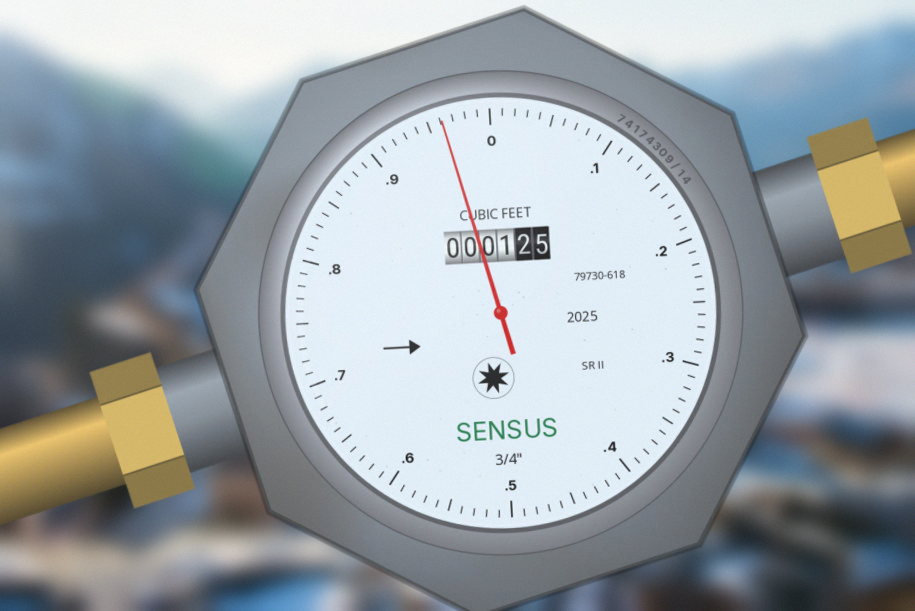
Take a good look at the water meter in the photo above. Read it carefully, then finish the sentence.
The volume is 124.96 ft³
